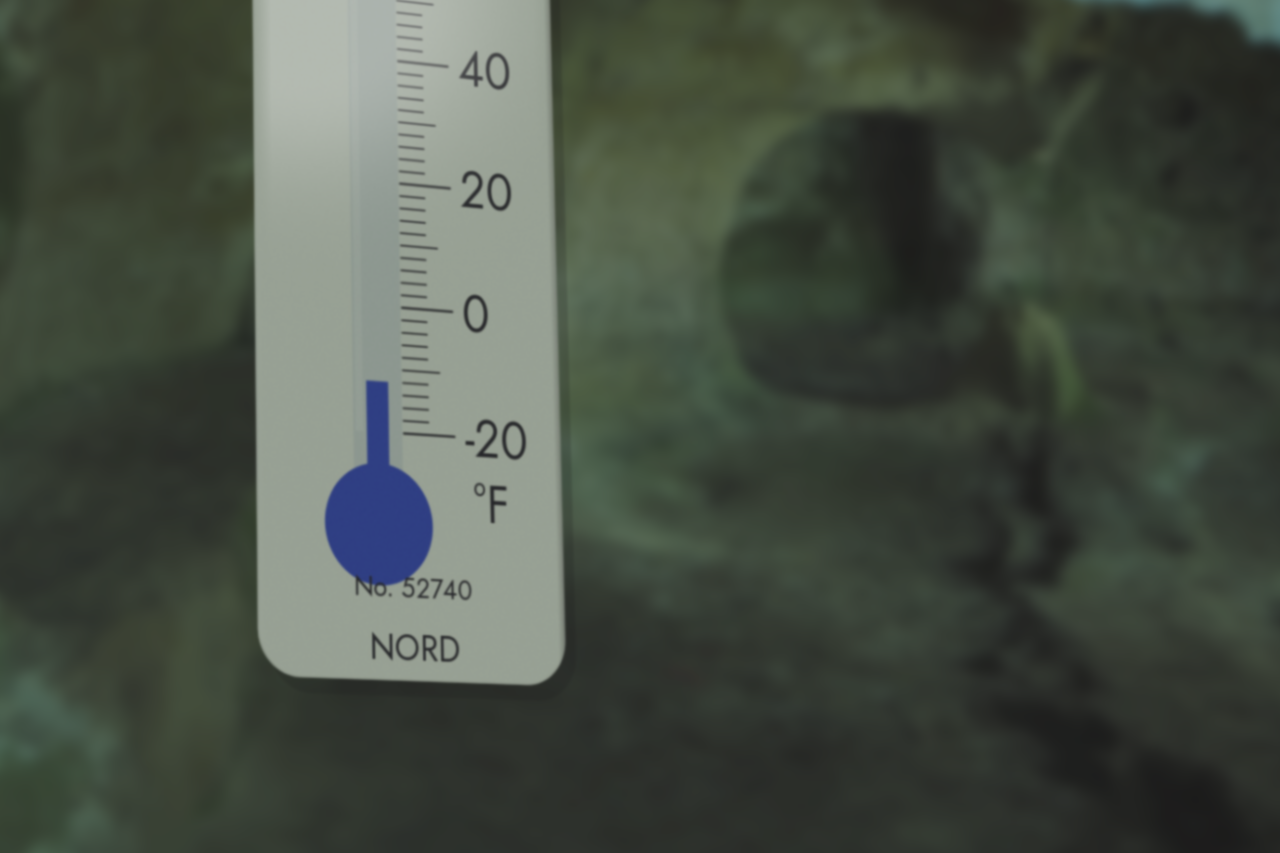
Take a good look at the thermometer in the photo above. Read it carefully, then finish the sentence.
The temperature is -12 °F
